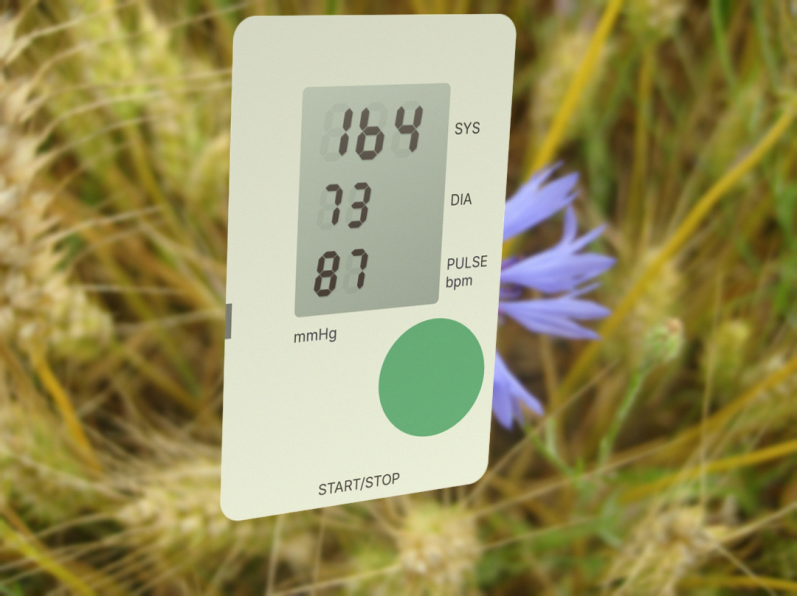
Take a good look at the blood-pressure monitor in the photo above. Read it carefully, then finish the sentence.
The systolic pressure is 164 mmHg
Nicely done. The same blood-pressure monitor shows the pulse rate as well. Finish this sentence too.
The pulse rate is 87 bpm
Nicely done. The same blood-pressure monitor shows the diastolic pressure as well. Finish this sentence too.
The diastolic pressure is 73 mmHg
